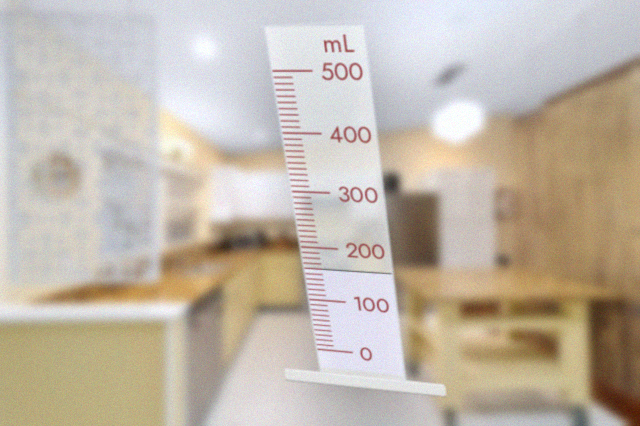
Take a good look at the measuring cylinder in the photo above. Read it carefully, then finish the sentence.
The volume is 160 mL
